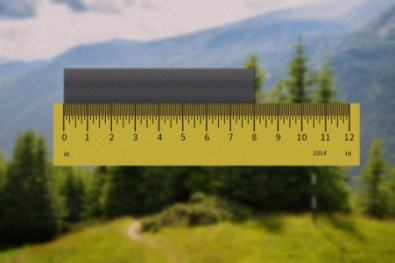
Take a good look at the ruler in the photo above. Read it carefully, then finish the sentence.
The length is 8 in
